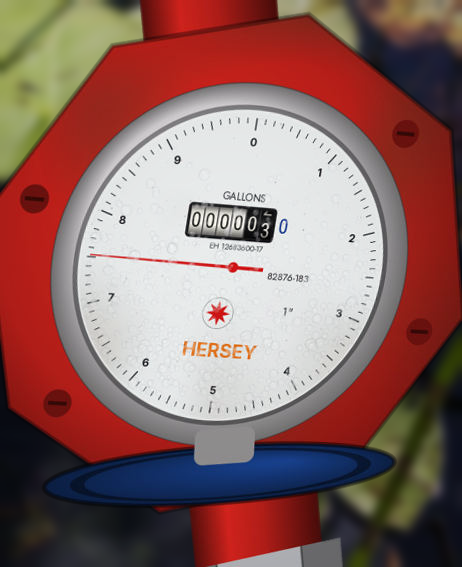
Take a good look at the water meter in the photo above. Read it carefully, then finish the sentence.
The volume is 27.5 gal
